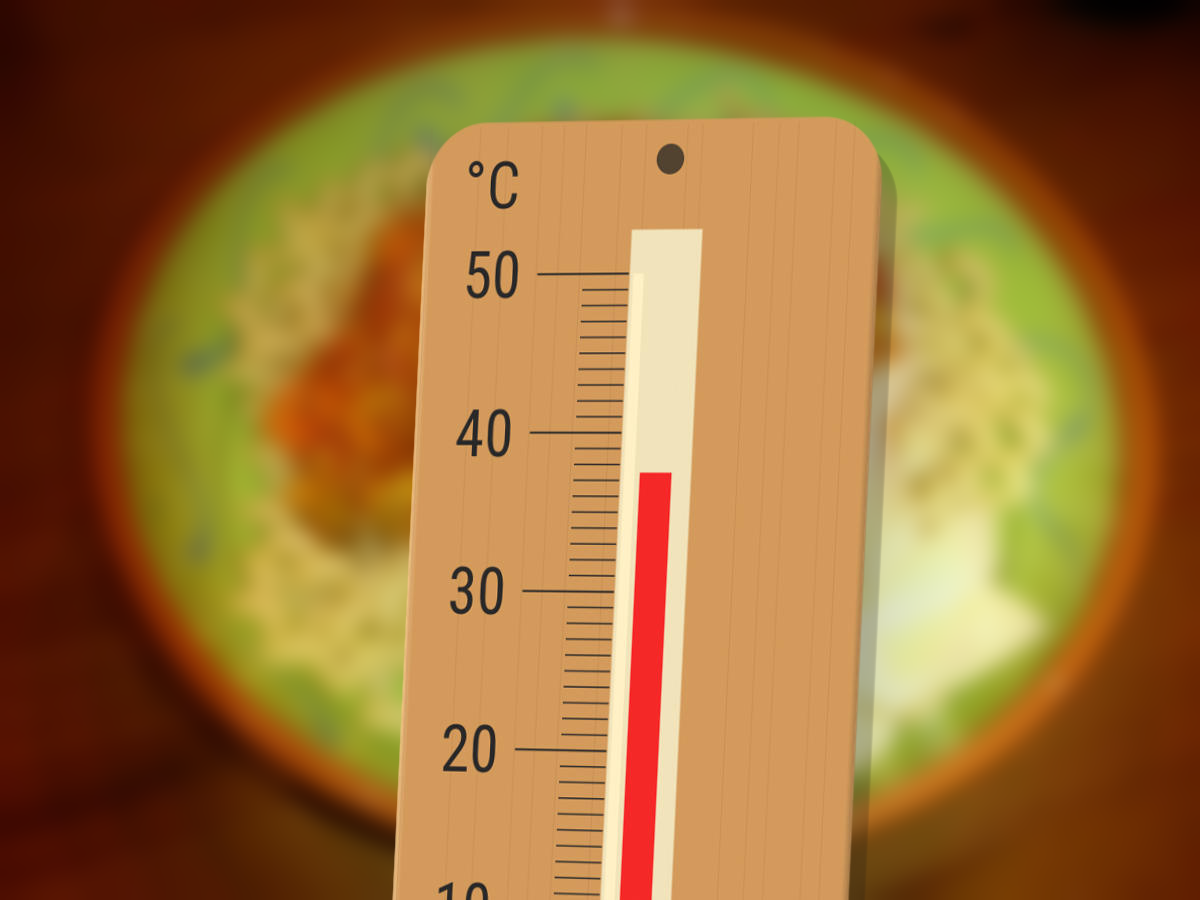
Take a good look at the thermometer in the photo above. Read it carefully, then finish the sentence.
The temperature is 37.5 °C
